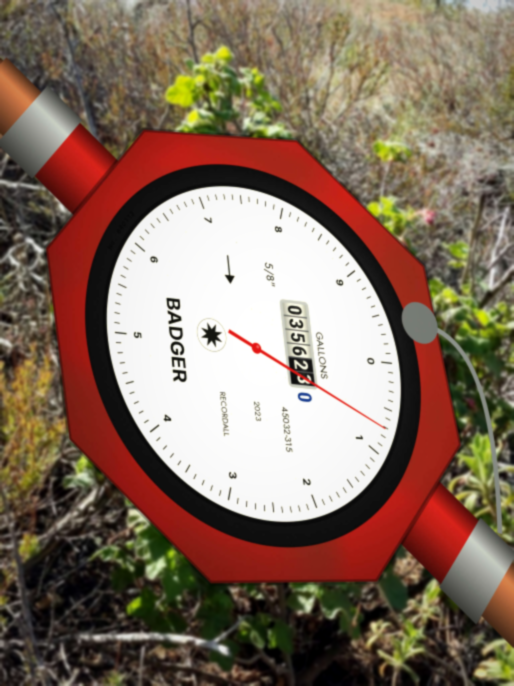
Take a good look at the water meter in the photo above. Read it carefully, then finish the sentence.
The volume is 356230.7 gal
